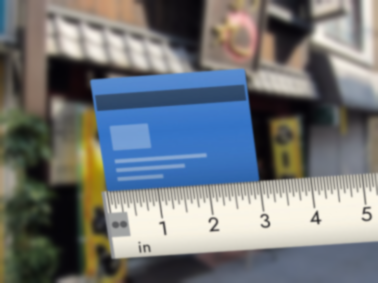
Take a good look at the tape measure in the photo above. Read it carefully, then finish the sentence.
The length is 3 in
